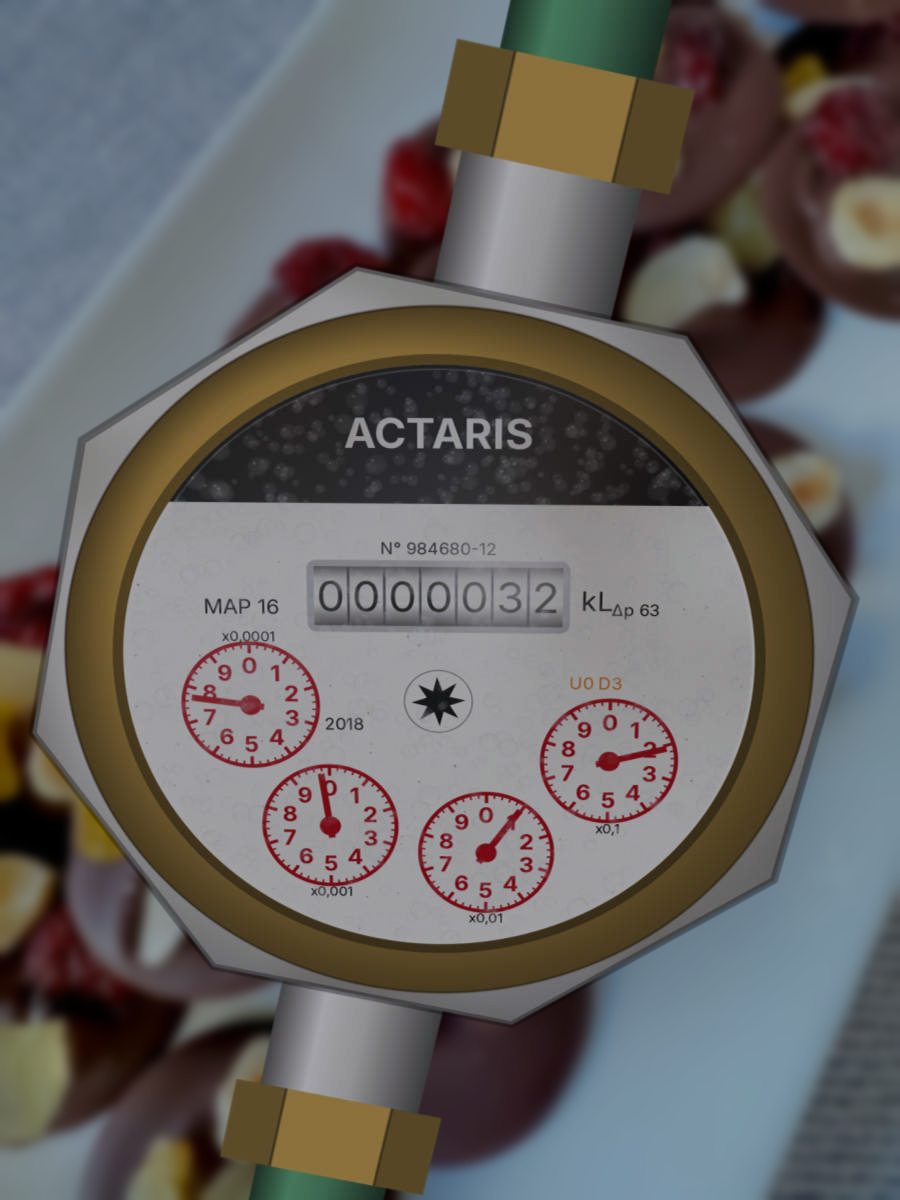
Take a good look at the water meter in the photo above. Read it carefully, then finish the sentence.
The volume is 32.2097 kL
